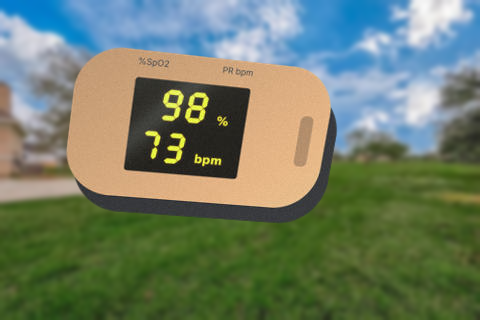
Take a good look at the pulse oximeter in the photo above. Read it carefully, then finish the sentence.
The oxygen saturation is 98 %
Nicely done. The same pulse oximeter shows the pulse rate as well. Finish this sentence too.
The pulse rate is 73 bpm
